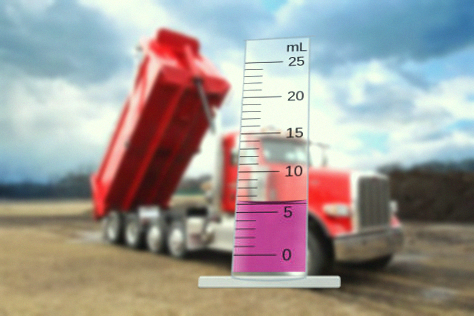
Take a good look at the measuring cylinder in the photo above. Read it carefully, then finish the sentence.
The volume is 6 mL
